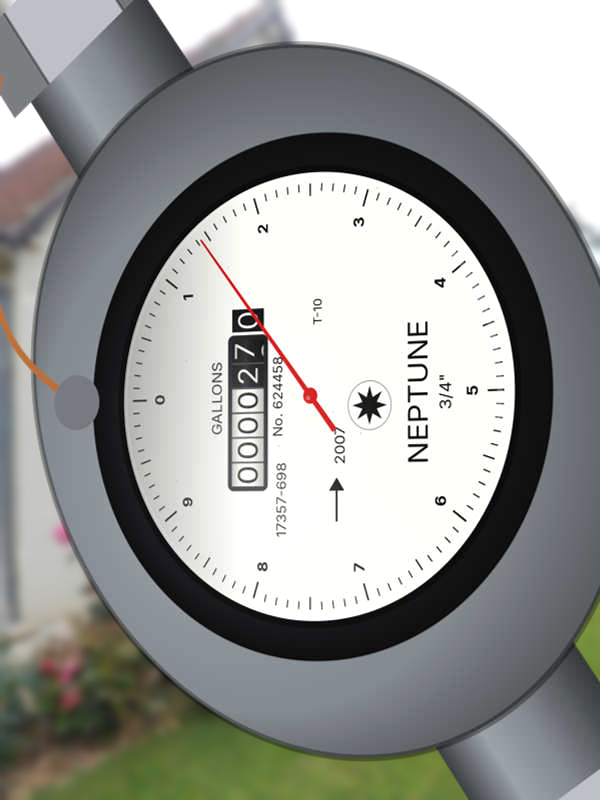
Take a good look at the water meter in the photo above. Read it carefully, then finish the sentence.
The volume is 271.4 gal
